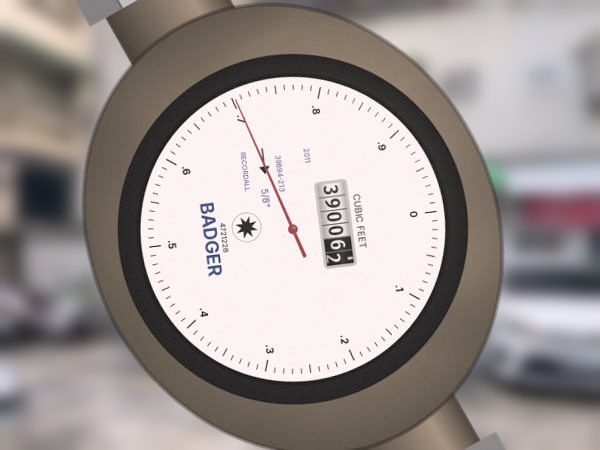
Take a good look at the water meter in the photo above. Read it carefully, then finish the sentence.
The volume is 390061.70 ft³
